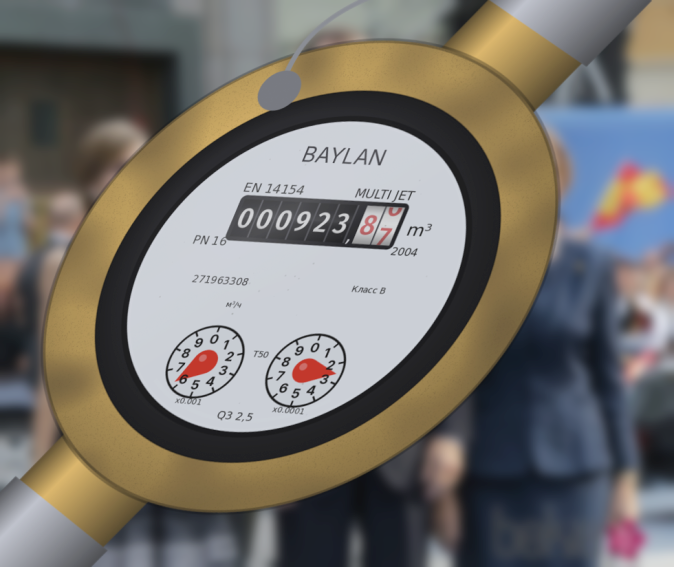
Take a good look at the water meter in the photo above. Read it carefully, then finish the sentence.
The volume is 923.8662 m³
